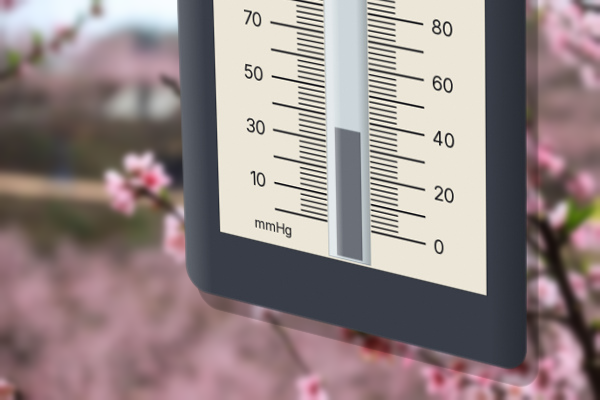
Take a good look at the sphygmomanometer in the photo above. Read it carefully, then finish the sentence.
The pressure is 36 mmHg
